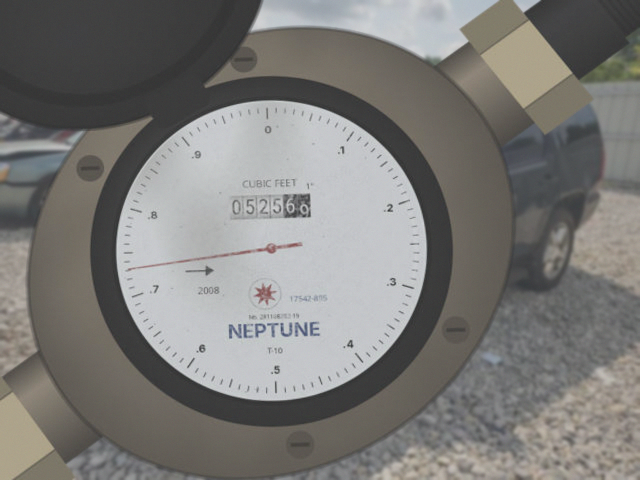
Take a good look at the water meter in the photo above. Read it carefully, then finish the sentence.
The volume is 52568.73 ft³
